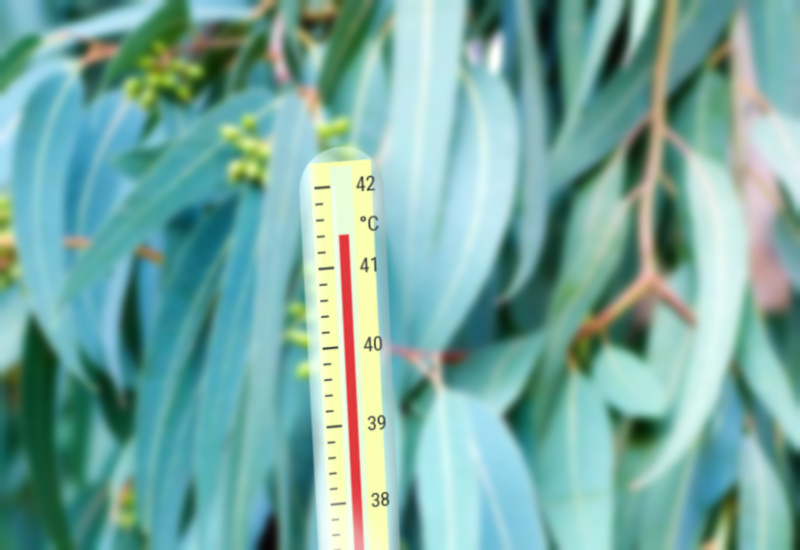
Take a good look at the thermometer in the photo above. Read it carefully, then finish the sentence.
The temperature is 41.4 °C
